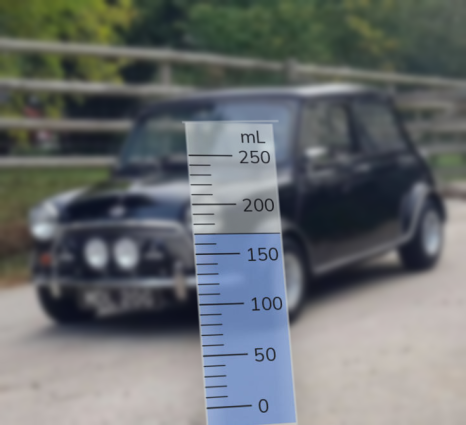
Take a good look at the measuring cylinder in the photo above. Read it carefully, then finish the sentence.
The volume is 170 mL
